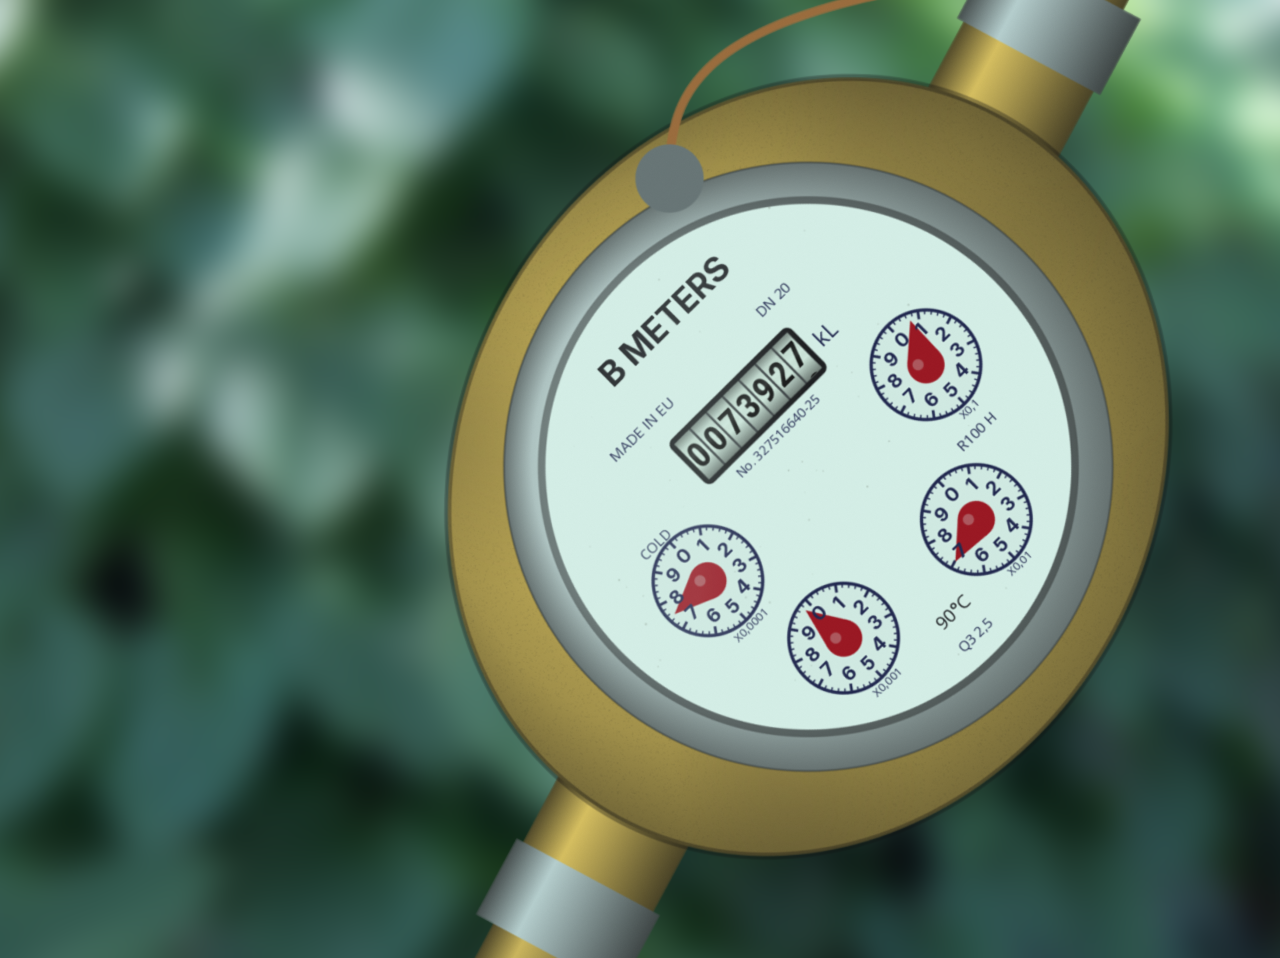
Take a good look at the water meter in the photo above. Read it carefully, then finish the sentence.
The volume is 73927.0697 kL
